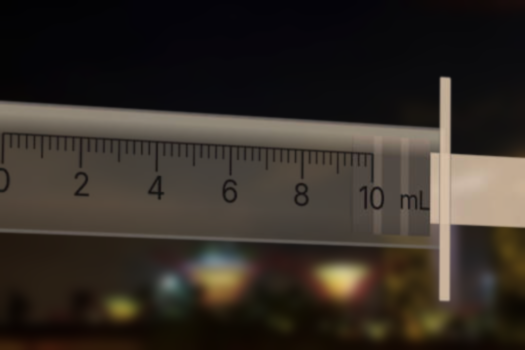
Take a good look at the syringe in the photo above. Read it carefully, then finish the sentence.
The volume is 9.4 mL
